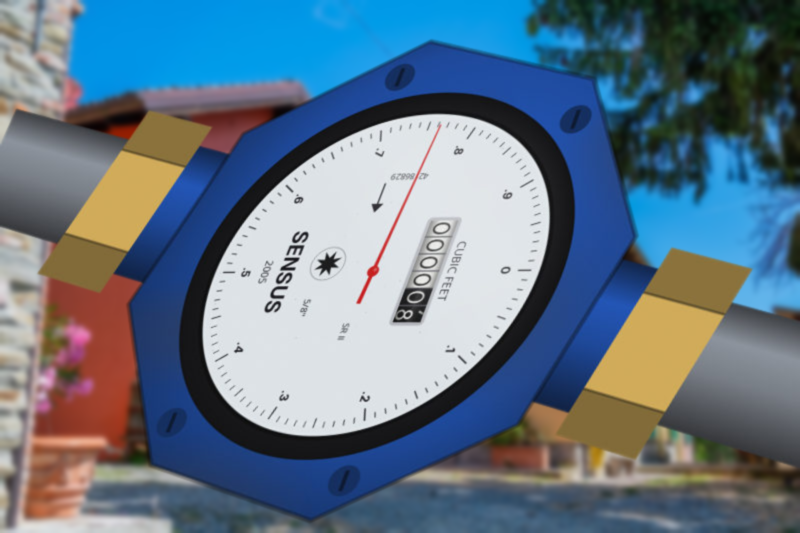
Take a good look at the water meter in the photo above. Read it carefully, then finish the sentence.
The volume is 7.76 ft³
